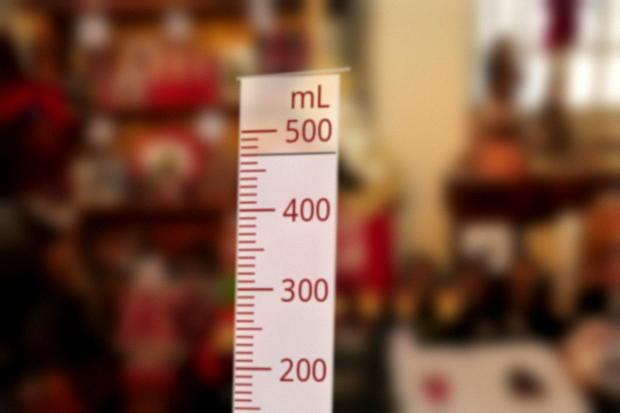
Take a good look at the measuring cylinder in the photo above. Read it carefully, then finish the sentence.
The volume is 470 mL
